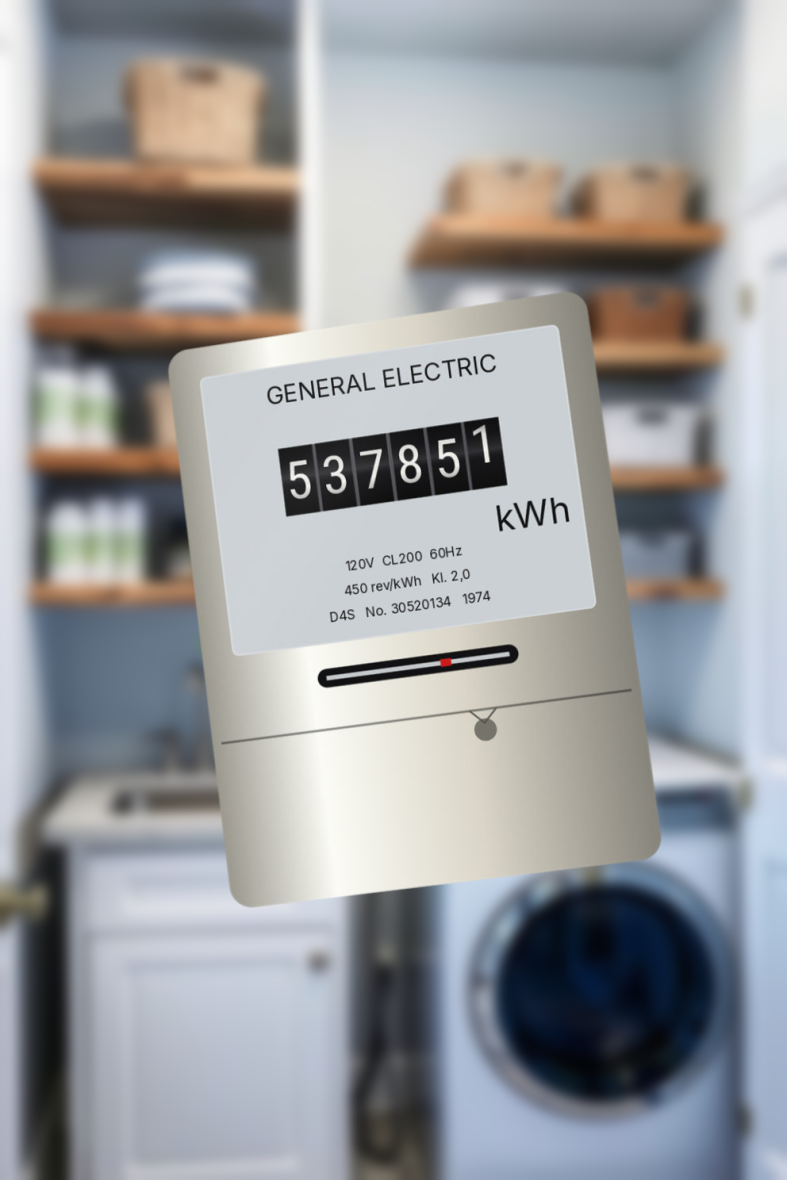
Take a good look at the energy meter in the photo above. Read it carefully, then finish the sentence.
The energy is 537851 kWh
